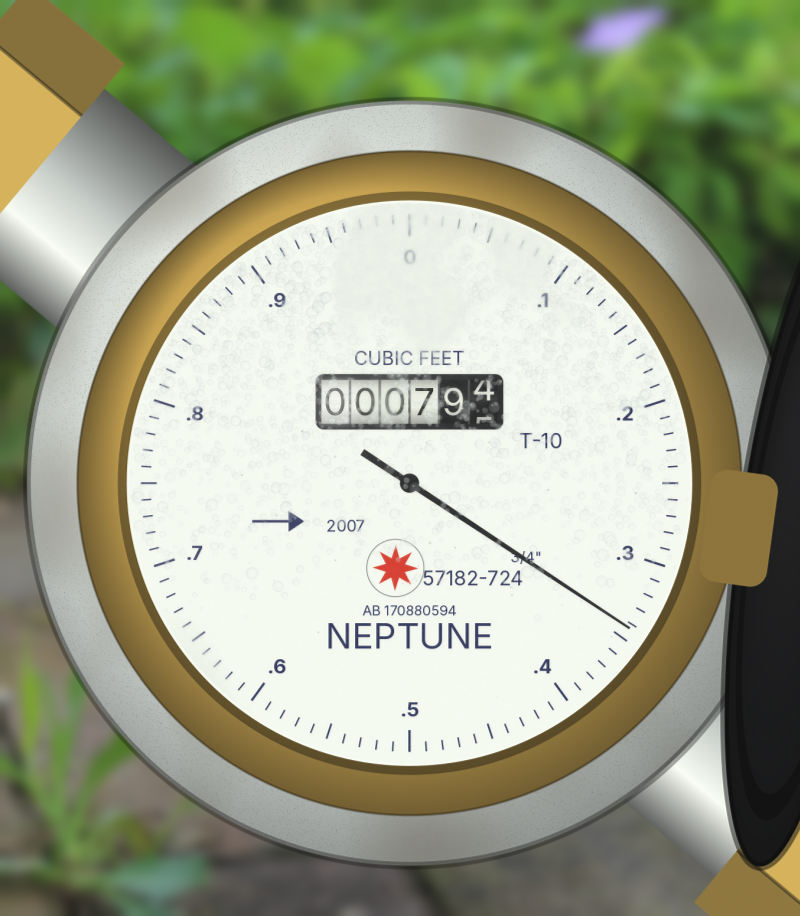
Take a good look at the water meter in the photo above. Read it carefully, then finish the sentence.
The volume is 794.34 ft³
